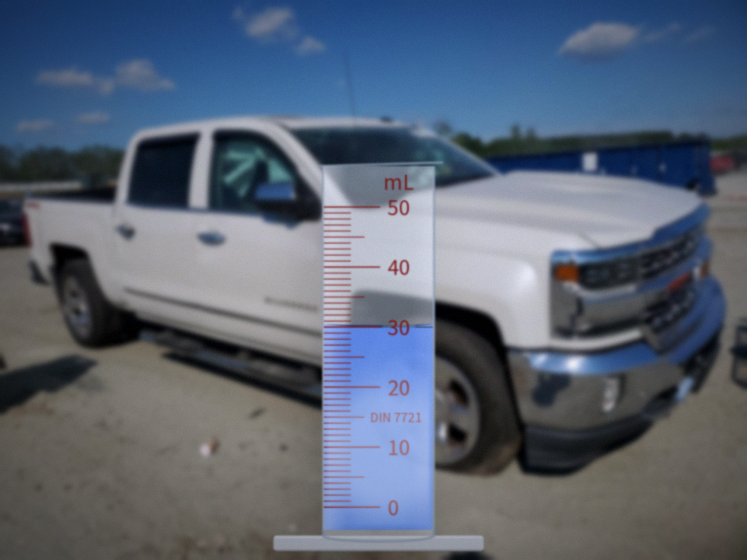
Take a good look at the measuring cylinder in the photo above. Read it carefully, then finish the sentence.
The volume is 30 mL
